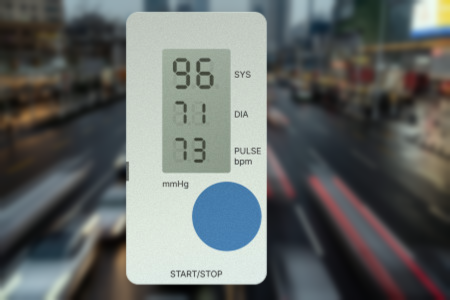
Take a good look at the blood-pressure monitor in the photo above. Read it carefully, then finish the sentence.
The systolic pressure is 96 mmHg
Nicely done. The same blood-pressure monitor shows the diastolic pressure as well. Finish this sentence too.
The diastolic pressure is 71 mmHg
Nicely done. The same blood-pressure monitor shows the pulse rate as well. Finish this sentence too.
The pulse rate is 73 bpm
